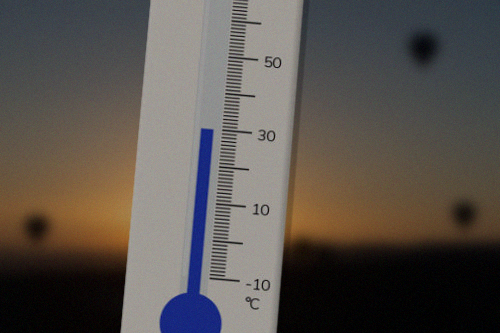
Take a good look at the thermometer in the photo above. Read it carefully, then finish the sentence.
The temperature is 30 °C
